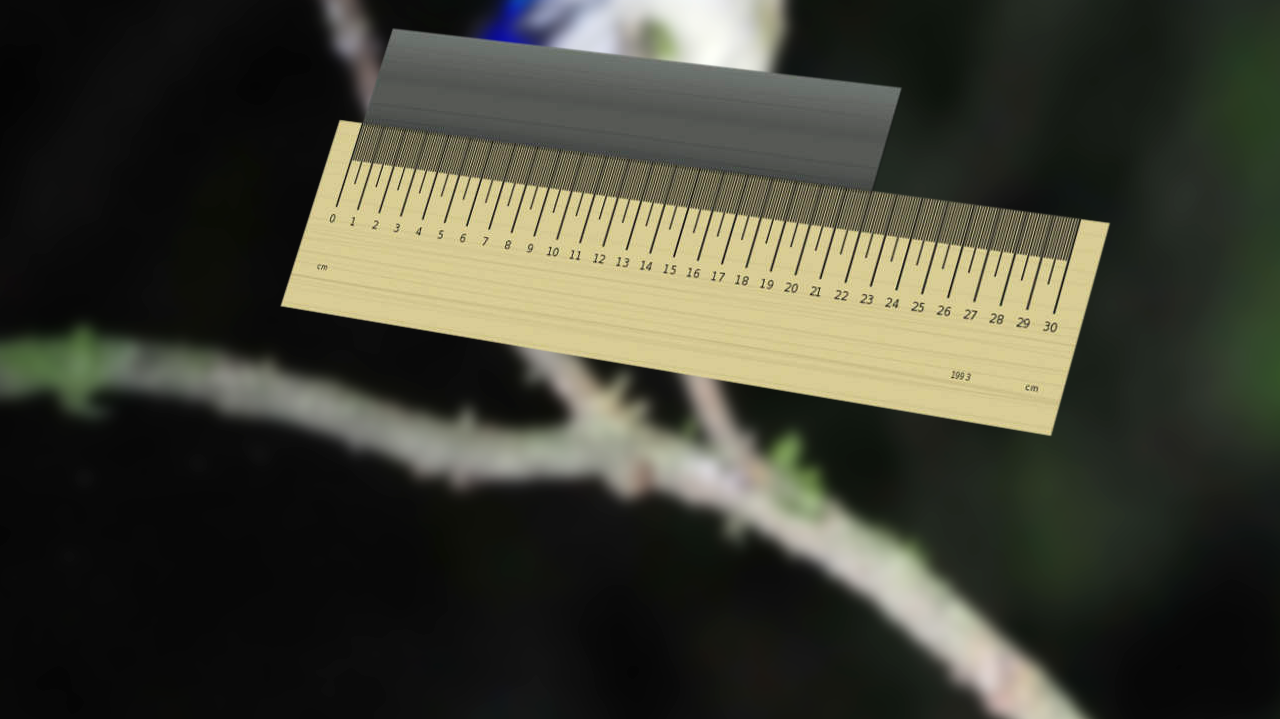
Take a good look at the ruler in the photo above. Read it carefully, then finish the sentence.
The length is 22 cm
